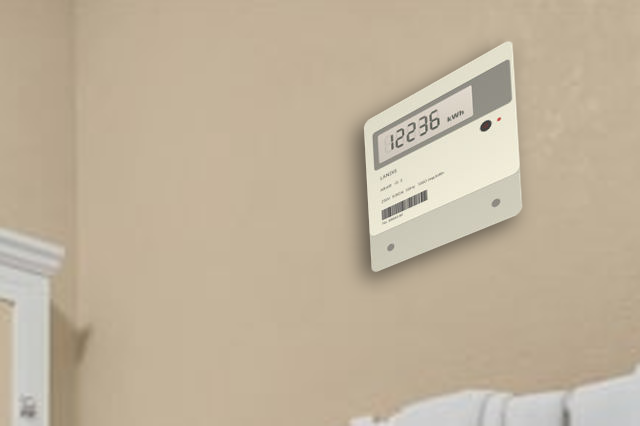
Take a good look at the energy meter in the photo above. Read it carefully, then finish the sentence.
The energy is 12236 kWh
